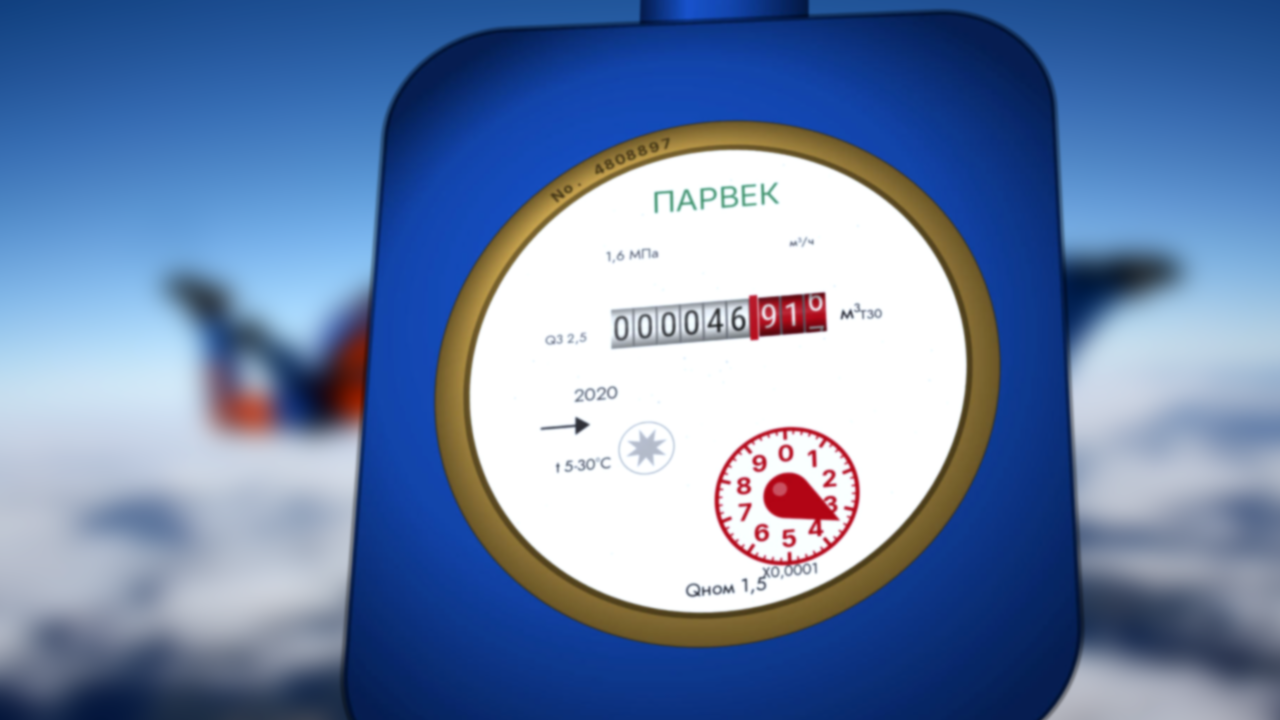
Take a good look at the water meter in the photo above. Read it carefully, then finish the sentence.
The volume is 46.9163 m³
